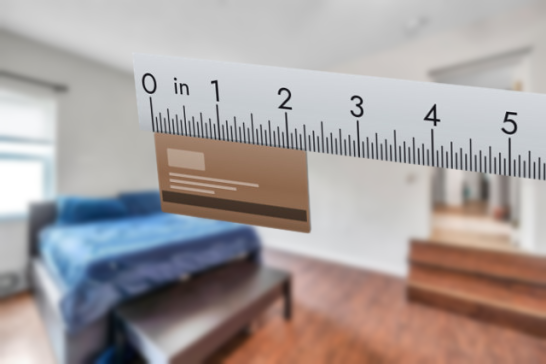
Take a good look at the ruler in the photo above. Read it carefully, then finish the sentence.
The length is 2.25 in
